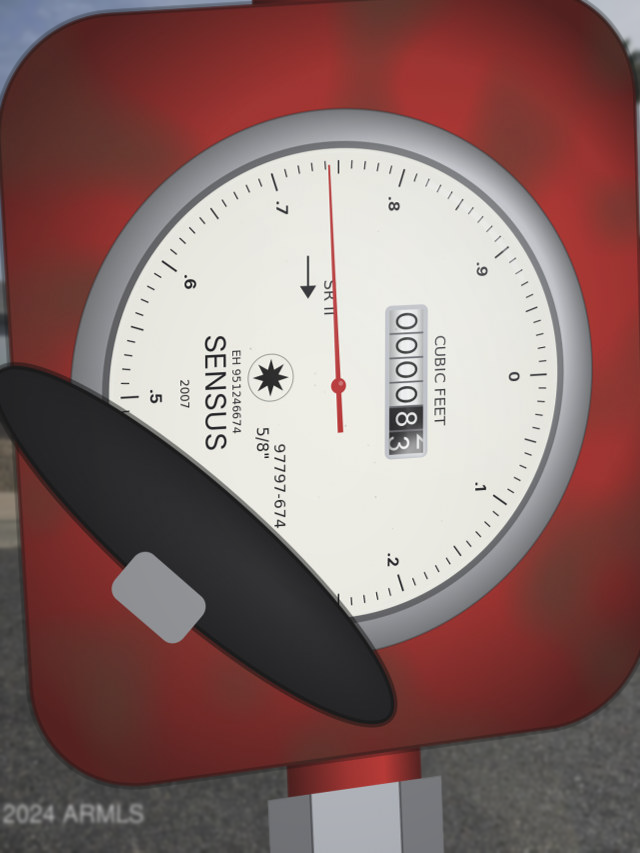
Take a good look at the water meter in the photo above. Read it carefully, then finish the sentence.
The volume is 82.74 ft³
